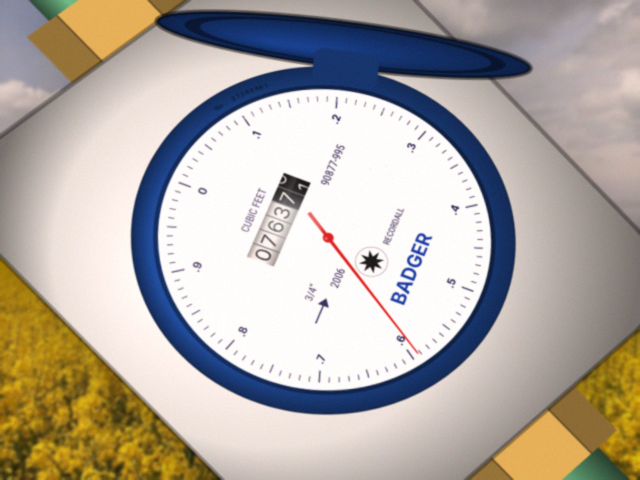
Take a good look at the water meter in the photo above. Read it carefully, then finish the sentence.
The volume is 76370.59 ft³
